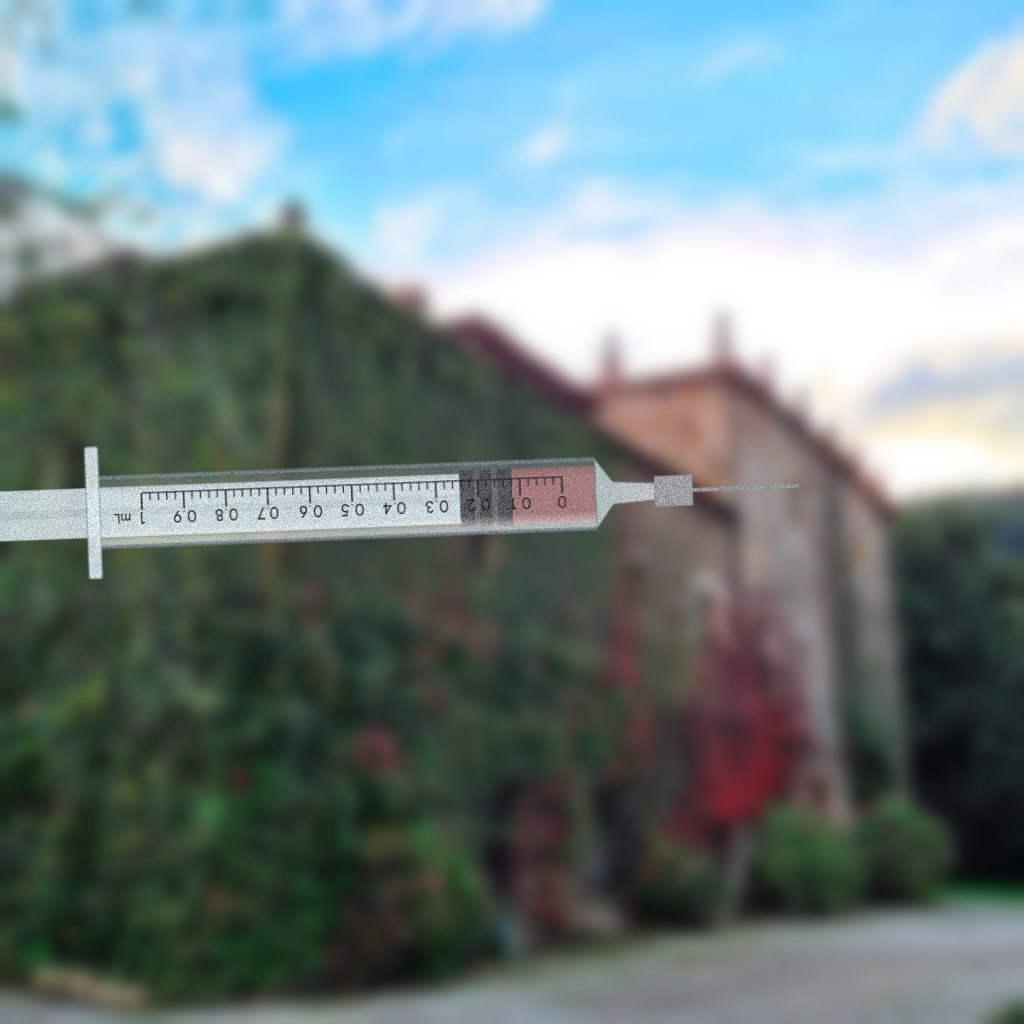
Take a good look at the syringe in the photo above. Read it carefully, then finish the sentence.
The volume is 0.12 mL
